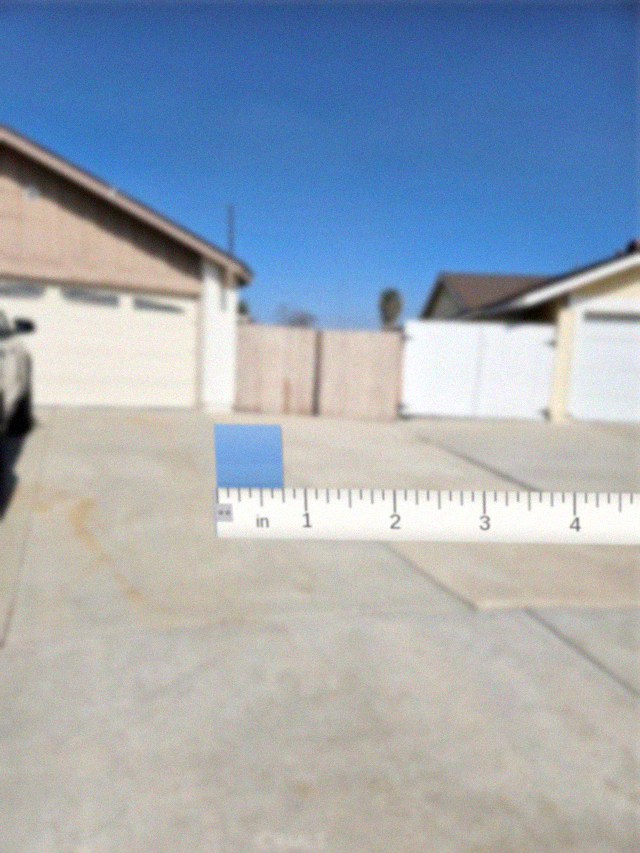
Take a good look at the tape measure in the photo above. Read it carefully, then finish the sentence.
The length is 0.75 in
